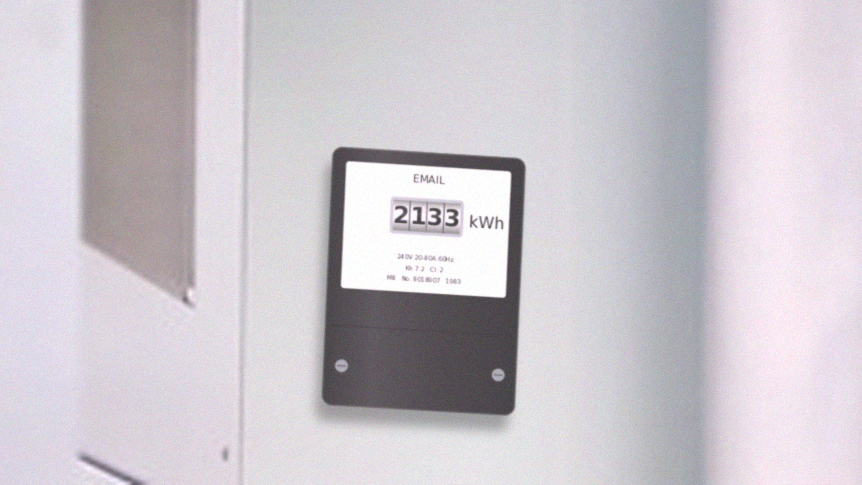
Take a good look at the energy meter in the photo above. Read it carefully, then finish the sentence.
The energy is 2133 kWh
